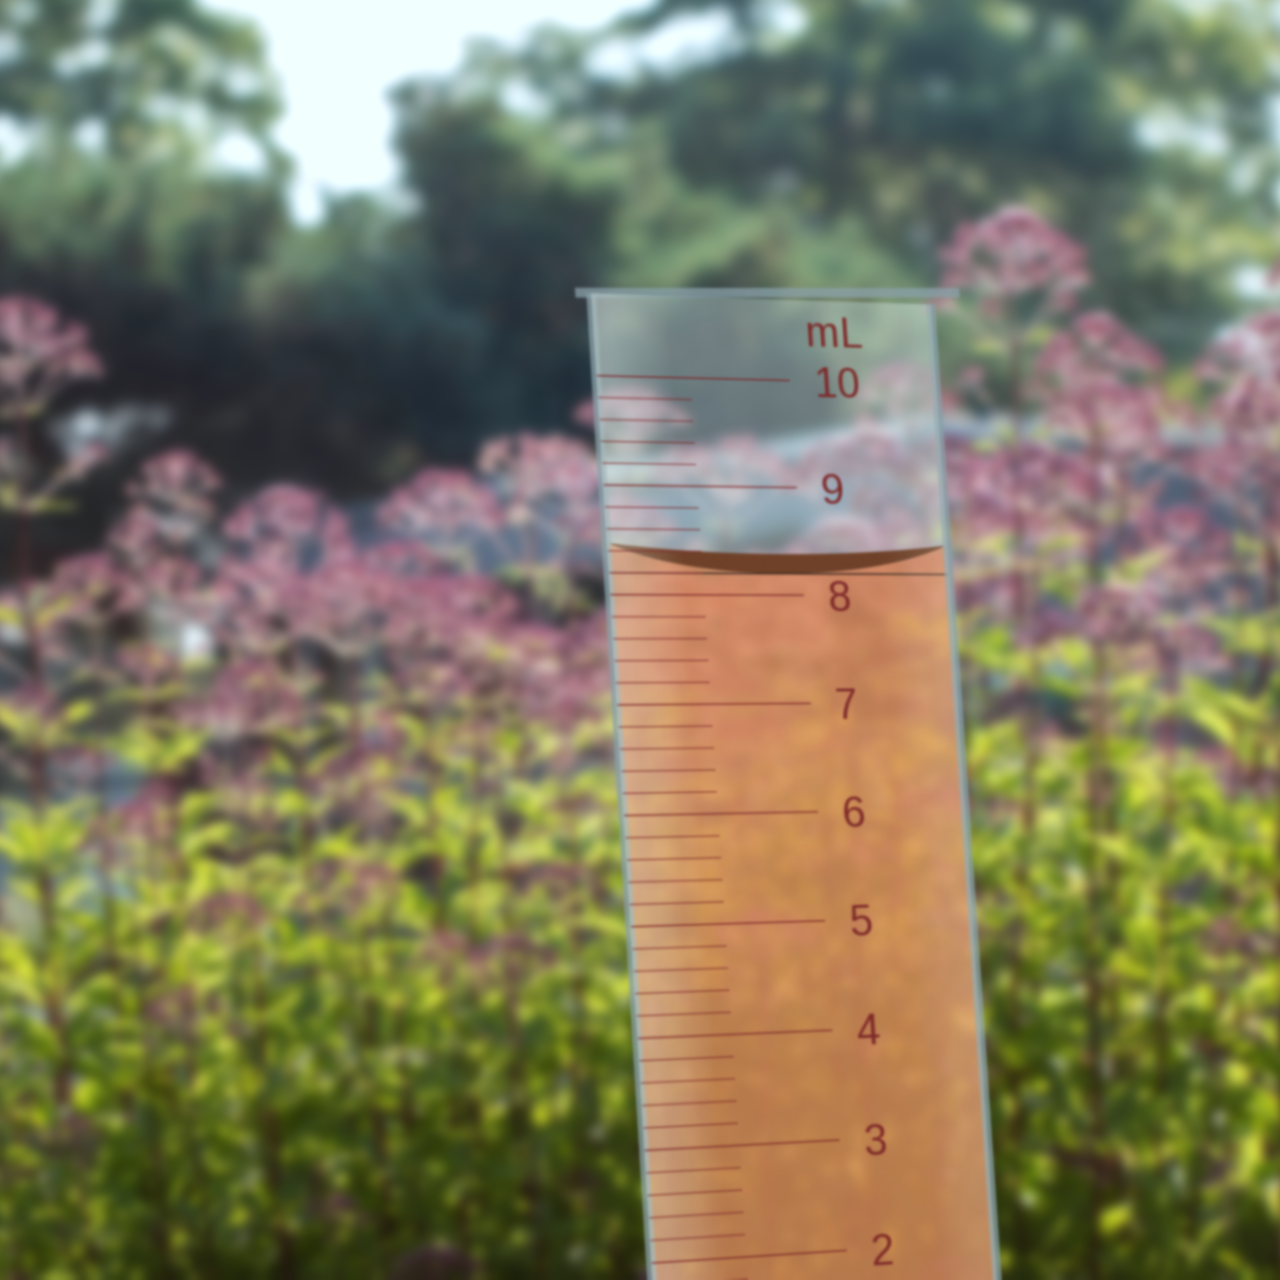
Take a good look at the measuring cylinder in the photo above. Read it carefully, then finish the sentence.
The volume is 8.2 mL
